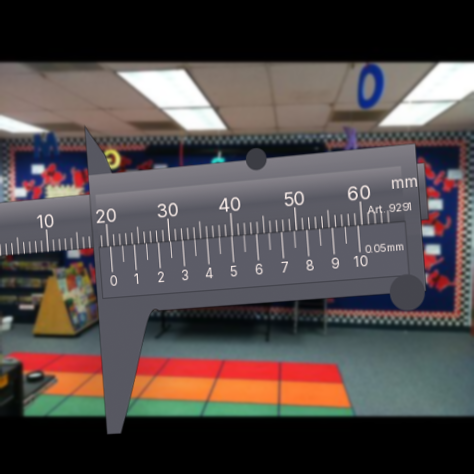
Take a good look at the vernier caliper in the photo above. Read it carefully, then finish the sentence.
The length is 20.4 mm
